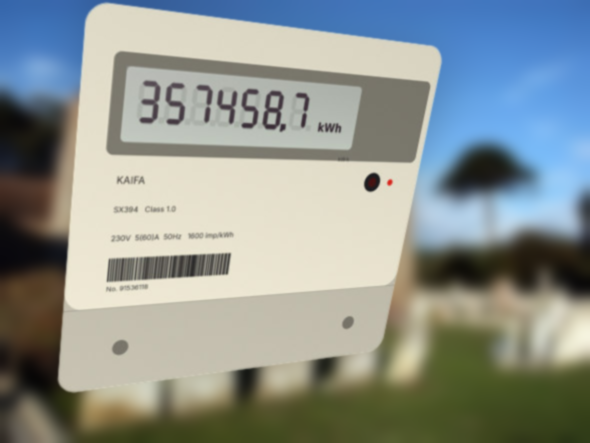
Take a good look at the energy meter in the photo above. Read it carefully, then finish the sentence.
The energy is 357458.7 kWh
